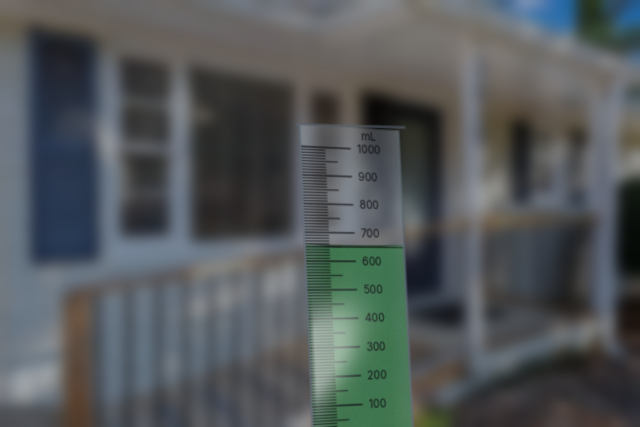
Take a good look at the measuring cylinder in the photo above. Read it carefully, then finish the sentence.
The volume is 650 mL
